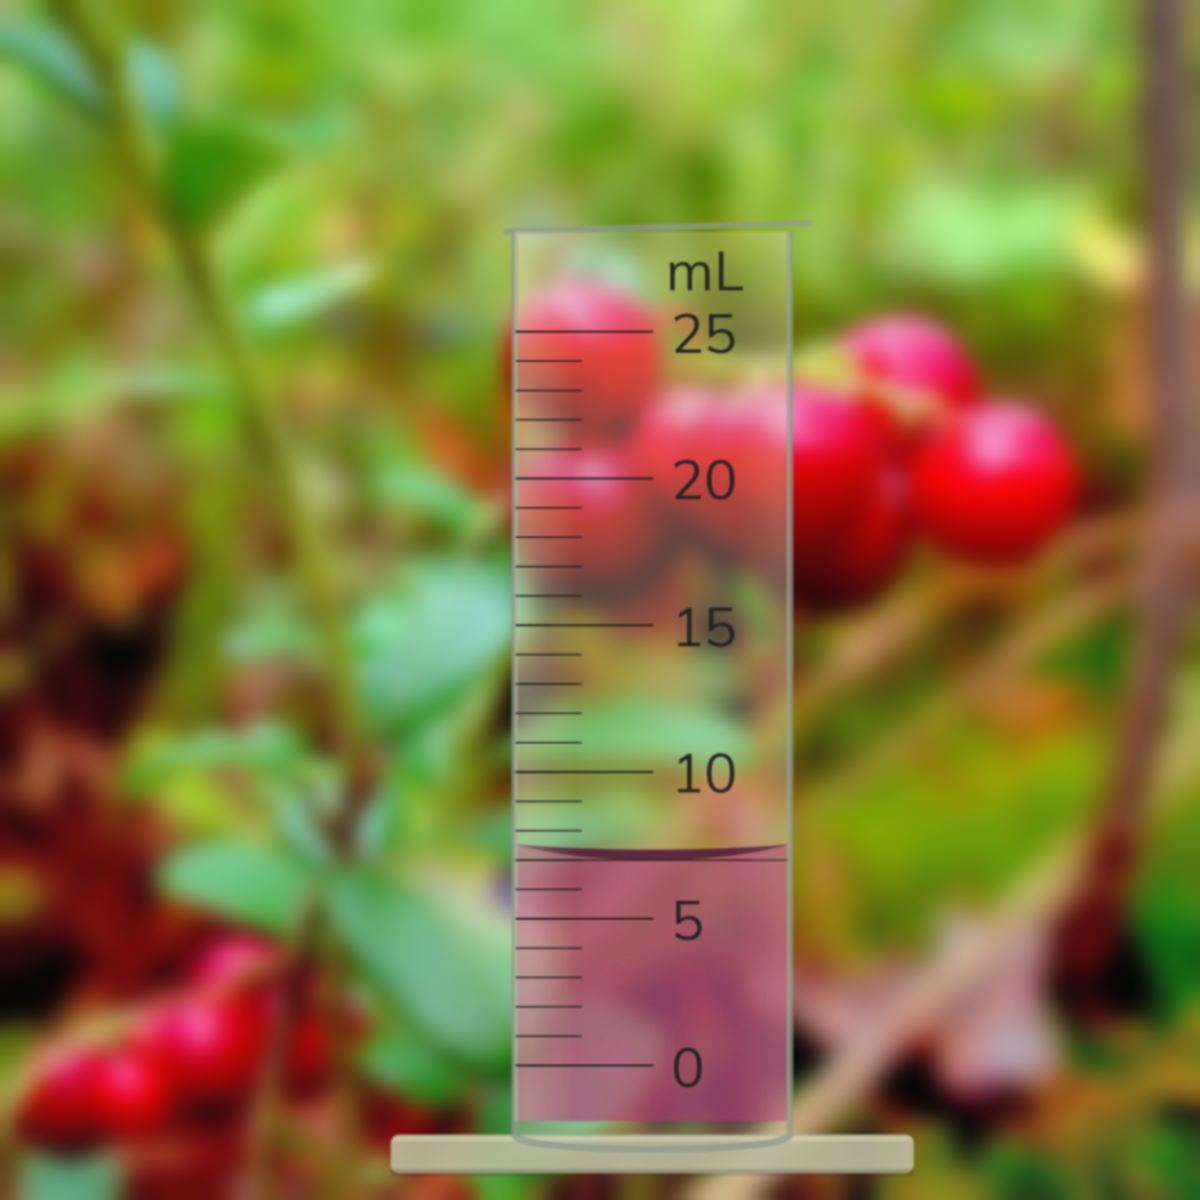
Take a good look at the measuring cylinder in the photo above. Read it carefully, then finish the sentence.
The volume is 7 mL
